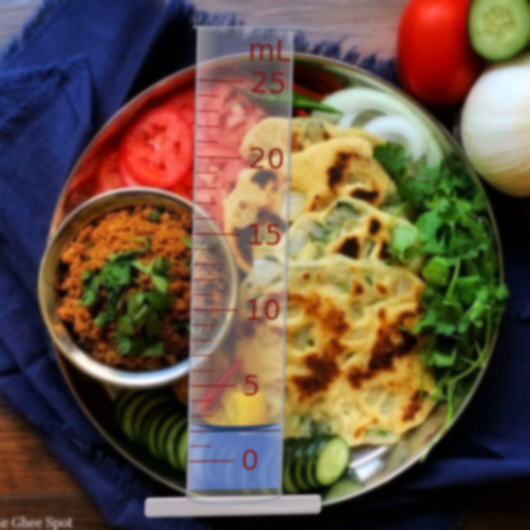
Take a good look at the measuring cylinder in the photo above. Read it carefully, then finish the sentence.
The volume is 2 mL
